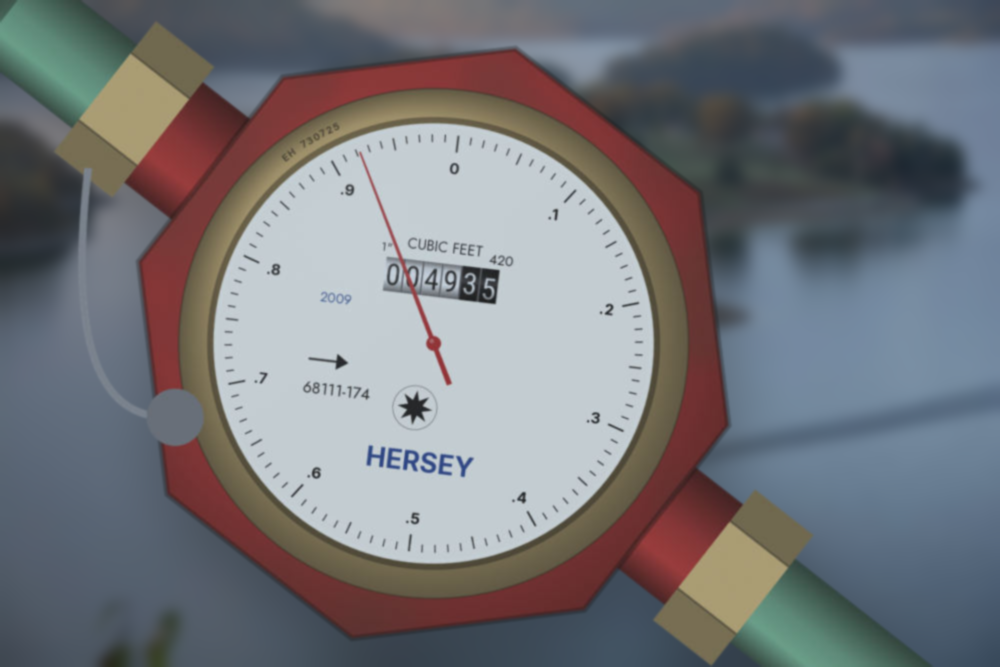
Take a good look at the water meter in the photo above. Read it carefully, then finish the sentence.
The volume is 4934.92 ft³
